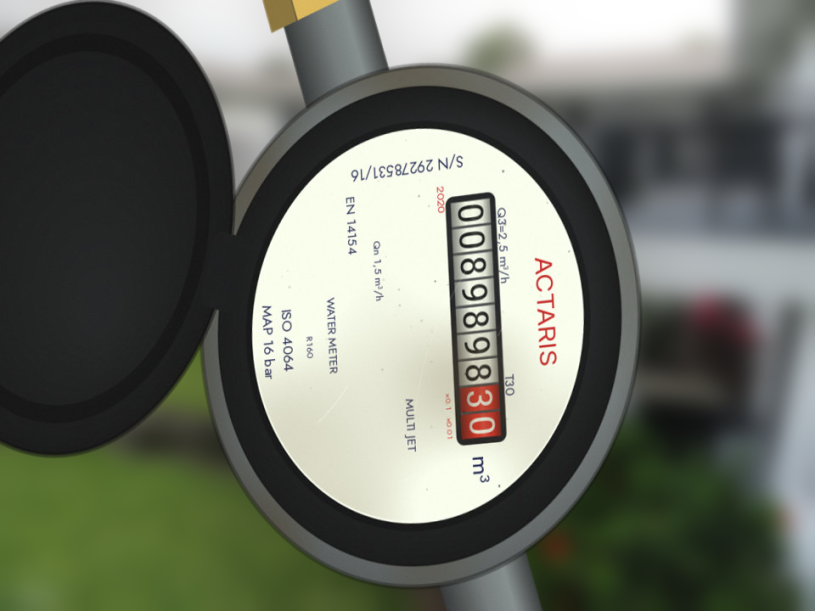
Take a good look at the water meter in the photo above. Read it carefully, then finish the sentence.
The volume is 89898.30 m³
